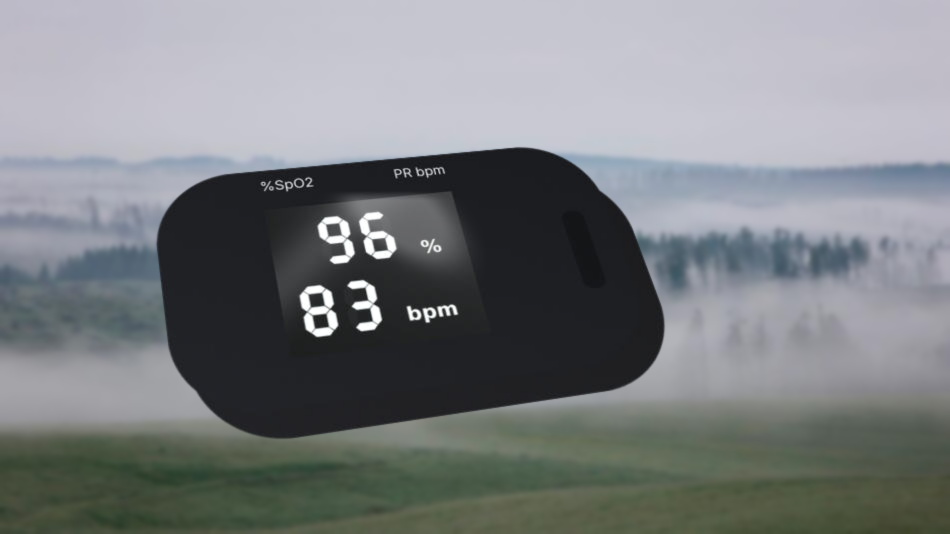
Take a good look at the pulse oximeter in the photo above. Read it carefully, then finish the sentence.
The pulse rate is 83 bpm
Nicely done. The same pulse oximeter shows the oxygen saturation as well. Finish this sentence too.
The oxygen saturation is 96 %
